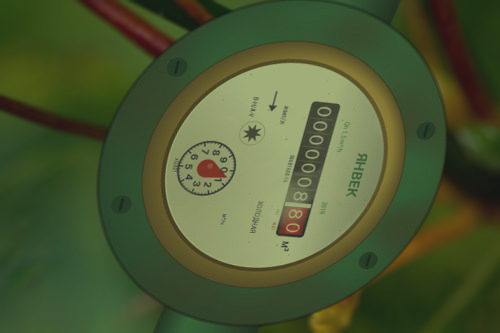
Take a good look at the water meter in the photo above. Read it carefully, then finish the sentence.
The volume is 8.800 m³
